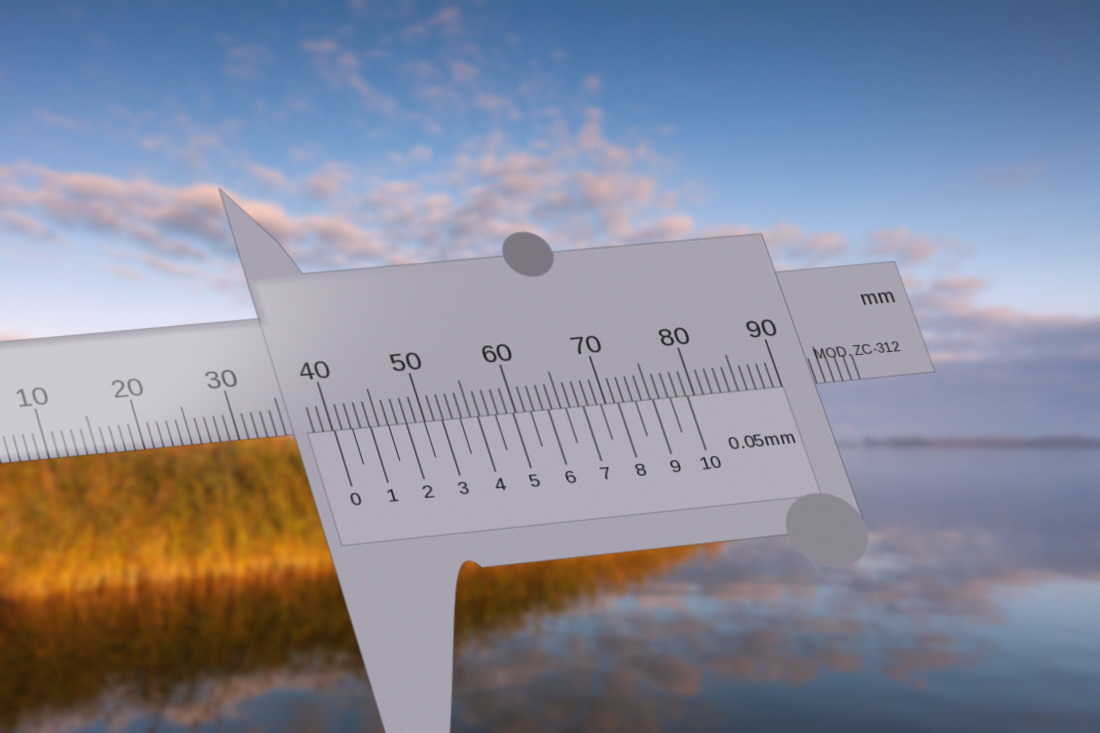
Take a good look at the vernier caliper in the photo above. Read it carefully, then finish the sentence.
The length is 40.2 mm
